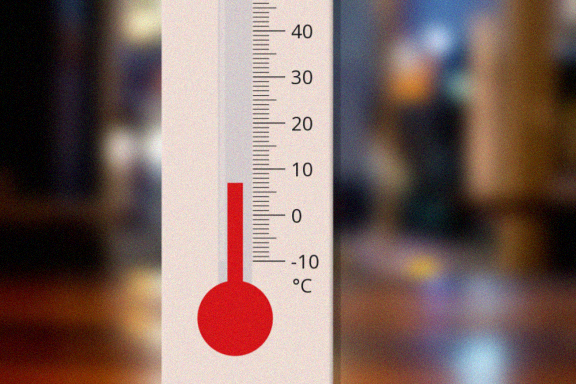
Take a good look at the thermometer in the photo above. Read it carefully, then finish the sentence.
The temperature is 7 °C
